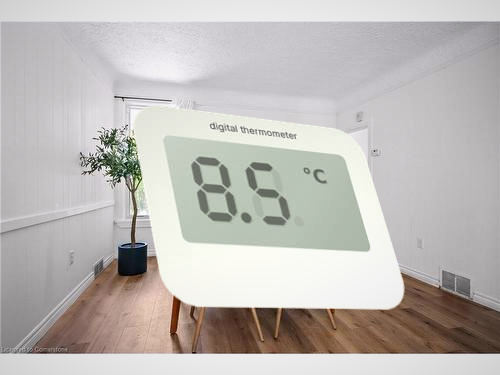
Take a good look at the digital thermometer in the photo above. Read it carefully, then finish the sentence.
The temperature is 8.5 °C
